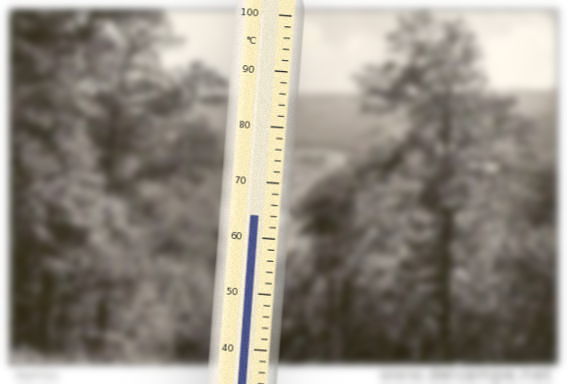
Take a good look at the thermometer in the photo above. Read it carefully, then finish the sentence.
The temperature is 64 °C
